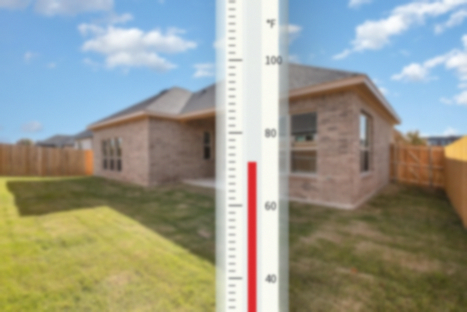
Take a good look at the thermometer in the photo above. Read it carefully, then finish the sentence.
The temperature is 72 °F
